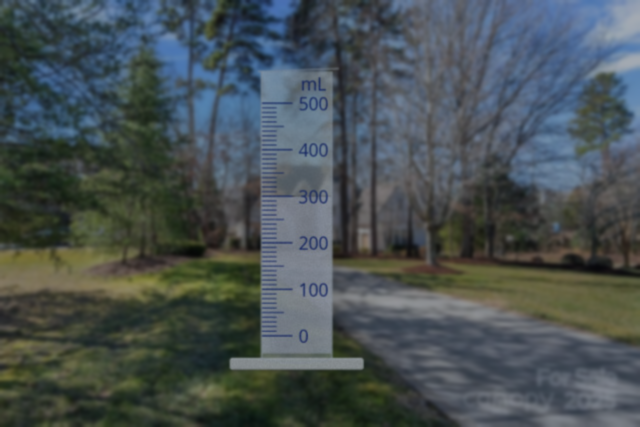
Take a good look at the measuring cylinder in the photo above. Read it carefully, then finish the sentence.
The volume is 300 mL
